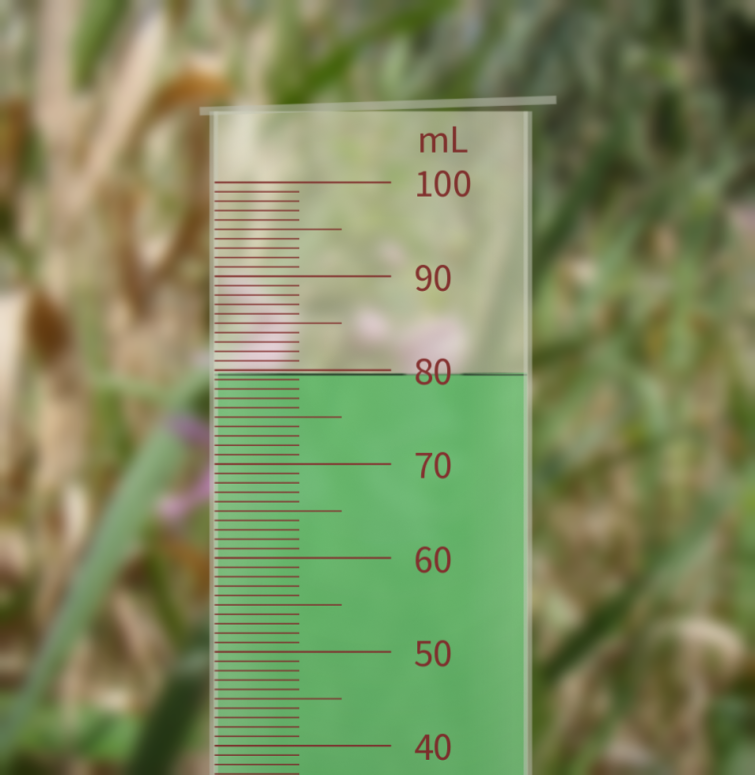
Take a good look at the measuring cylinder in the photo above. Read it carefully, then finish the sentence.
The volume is 79.5 mL
